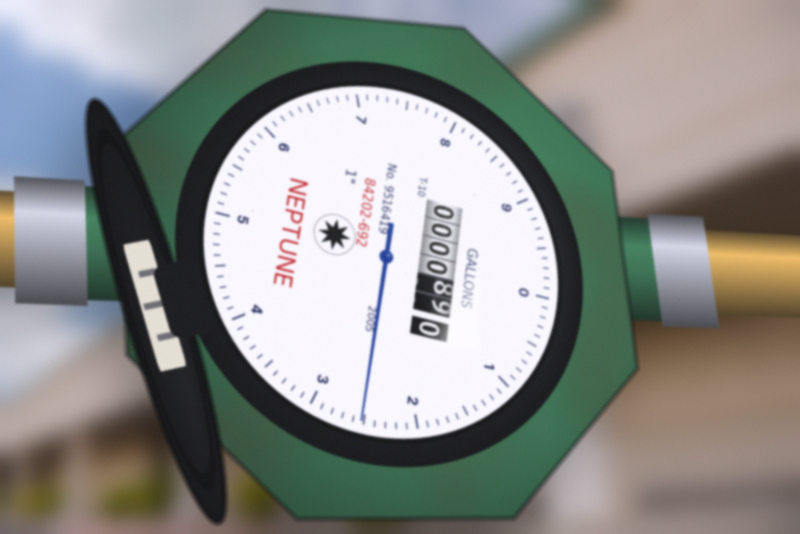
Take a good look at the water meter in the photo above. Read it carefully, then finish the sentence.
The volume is 892.5 gal
